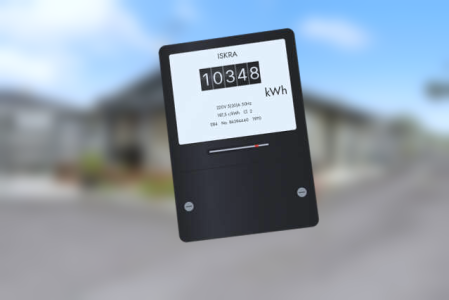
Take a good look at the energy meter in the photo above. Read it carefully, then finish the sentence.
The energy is 10348 kWh
